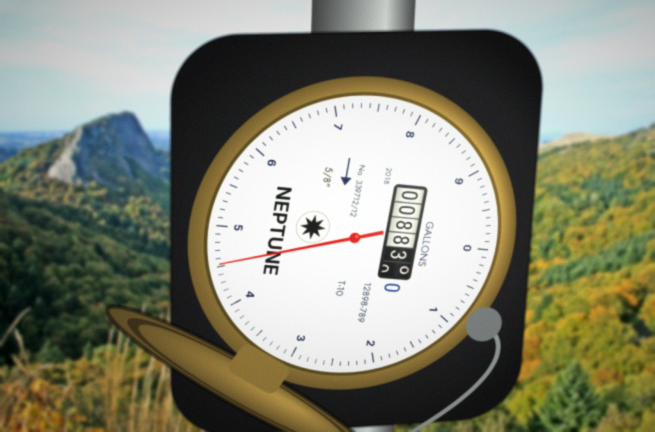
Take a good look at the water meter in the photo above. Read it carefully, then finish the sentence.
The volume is 88384.5 gal
